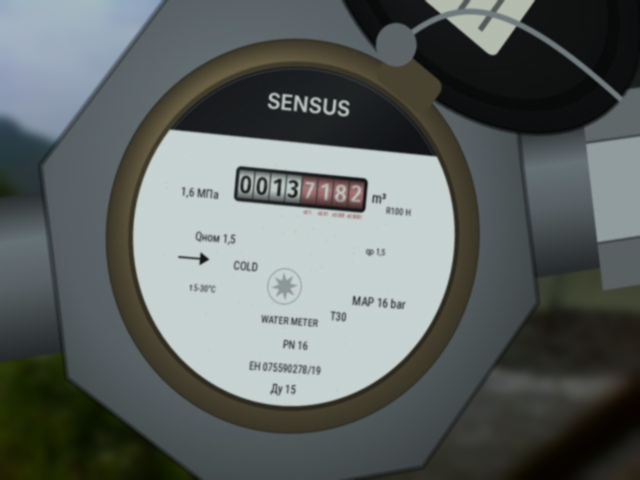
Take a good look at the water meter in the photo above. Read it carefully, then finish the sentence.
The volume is 13.7182 m³
